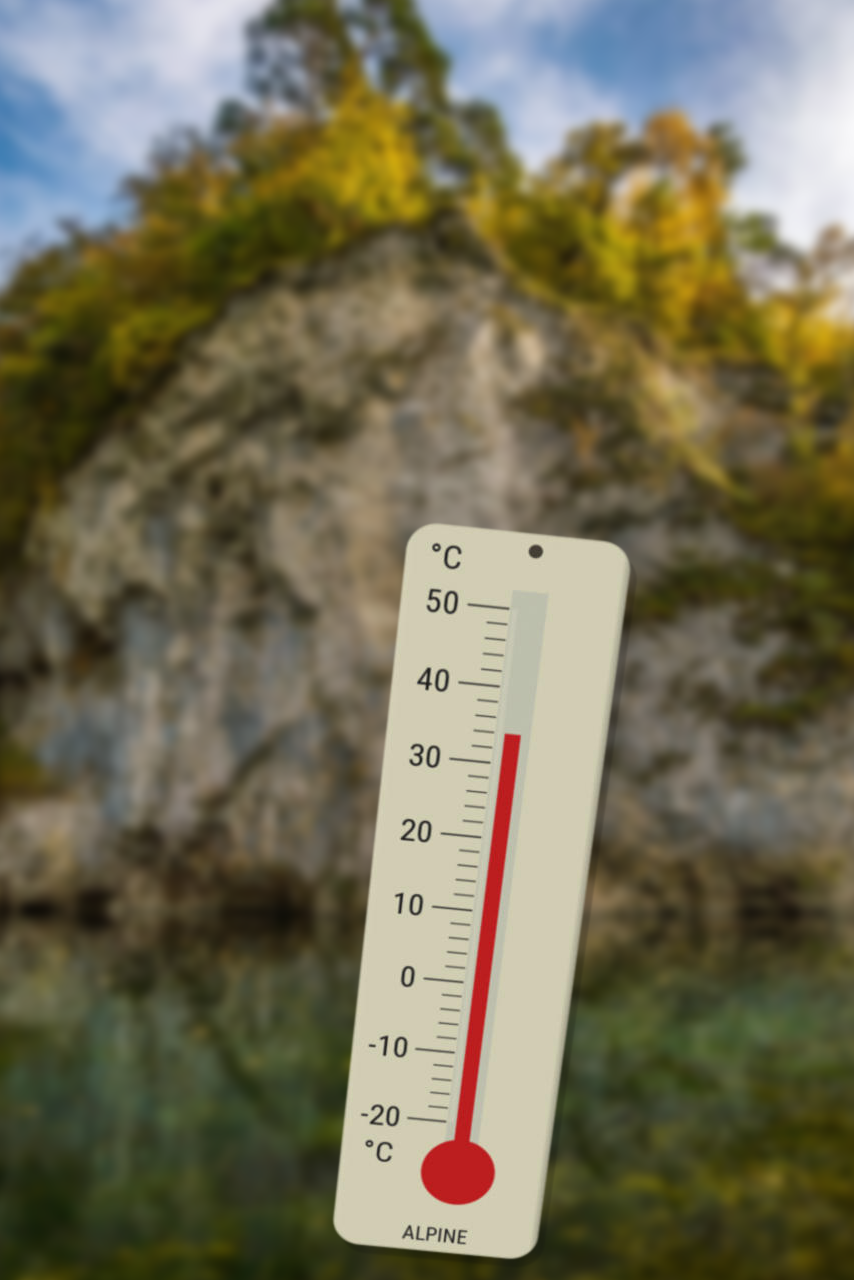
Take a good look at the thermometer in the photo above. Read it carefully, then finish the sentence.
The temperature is 34 °C
